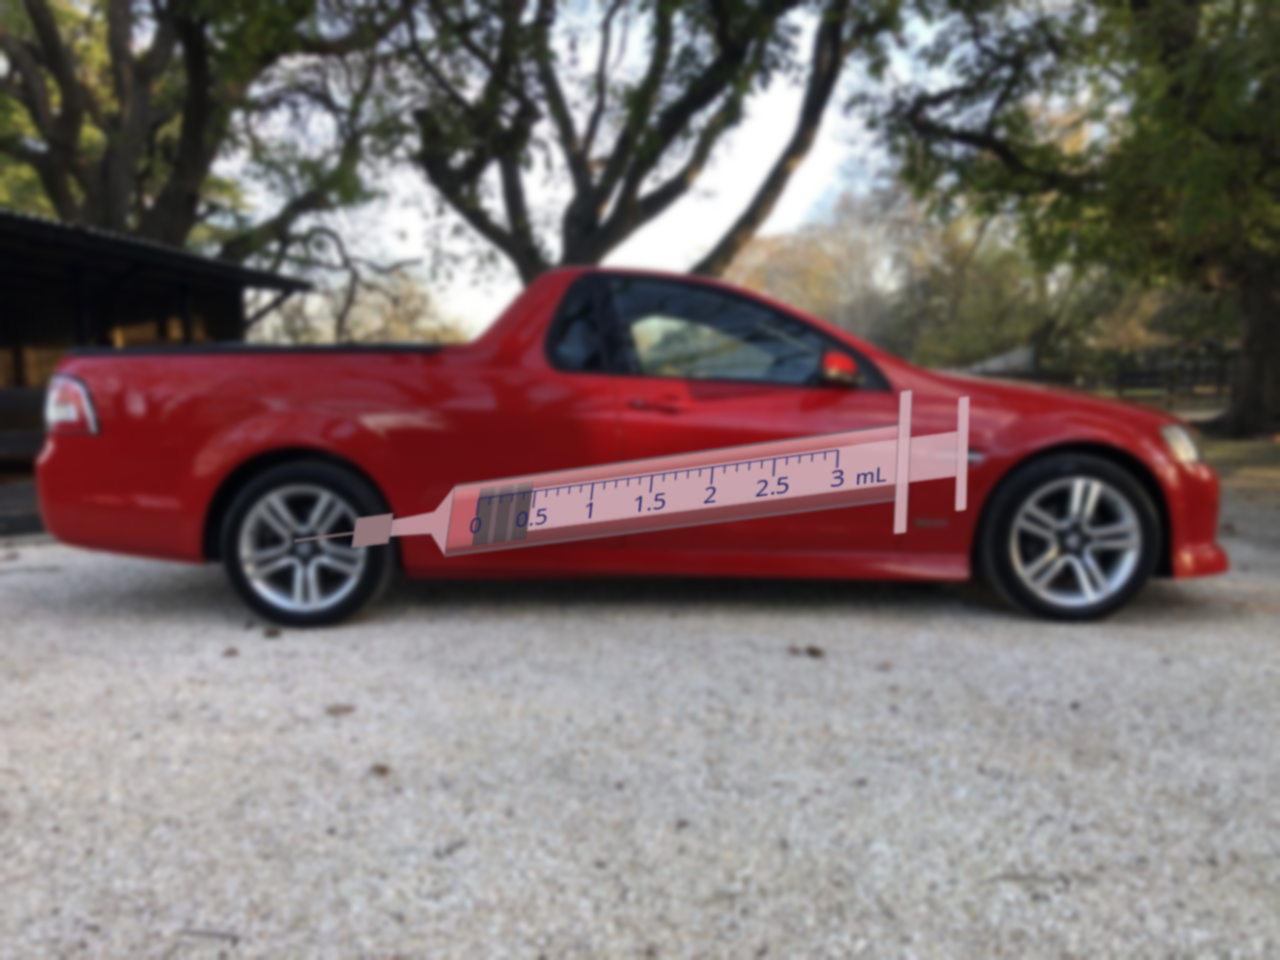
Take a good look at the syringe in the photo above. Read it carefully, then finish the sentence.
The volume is 0 mL
